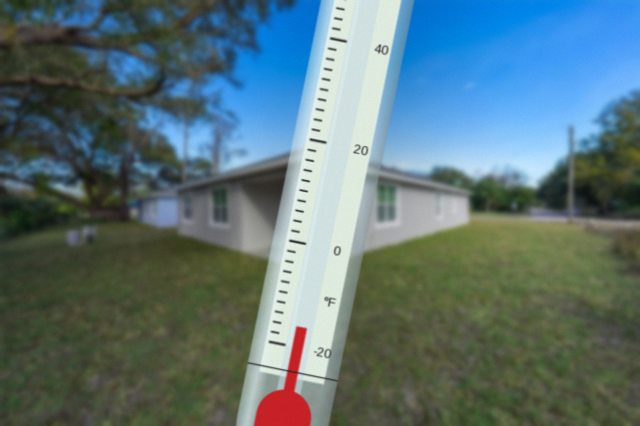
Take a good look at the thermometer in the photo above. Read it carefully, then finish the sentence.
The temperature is -16 °F
